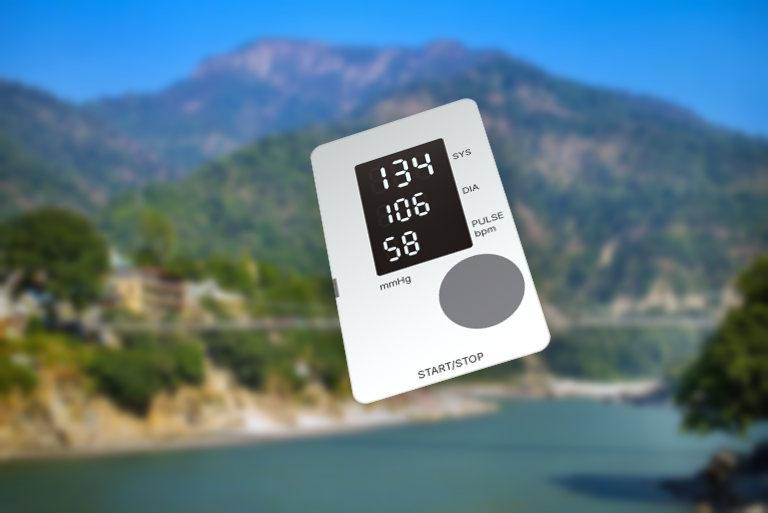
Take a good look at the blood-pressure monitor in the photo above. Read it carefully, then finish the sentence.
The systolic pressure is 134 mmHg
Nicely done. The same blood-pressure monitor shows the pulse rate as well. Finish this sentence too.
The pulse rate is 58 bpm
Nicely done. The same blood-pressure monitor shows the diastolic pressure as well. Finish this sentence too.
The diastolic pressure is 106 mmHg
